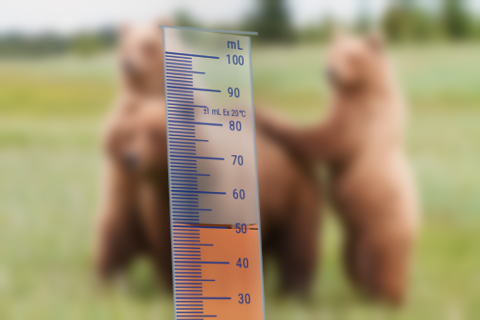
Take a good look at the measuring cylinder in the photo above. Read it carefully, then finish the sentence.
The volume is 50 mL
